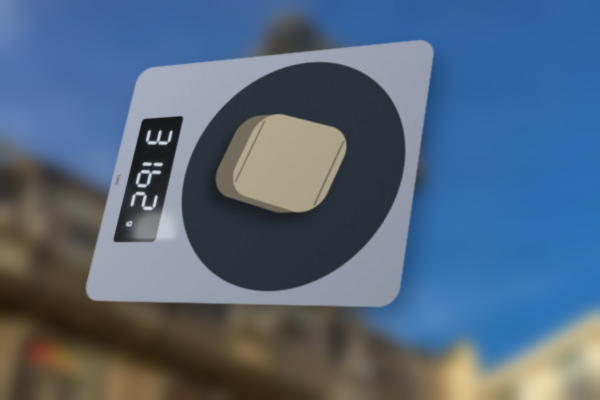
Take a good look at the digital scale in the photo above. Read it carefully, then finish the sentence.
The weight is 3162 g
